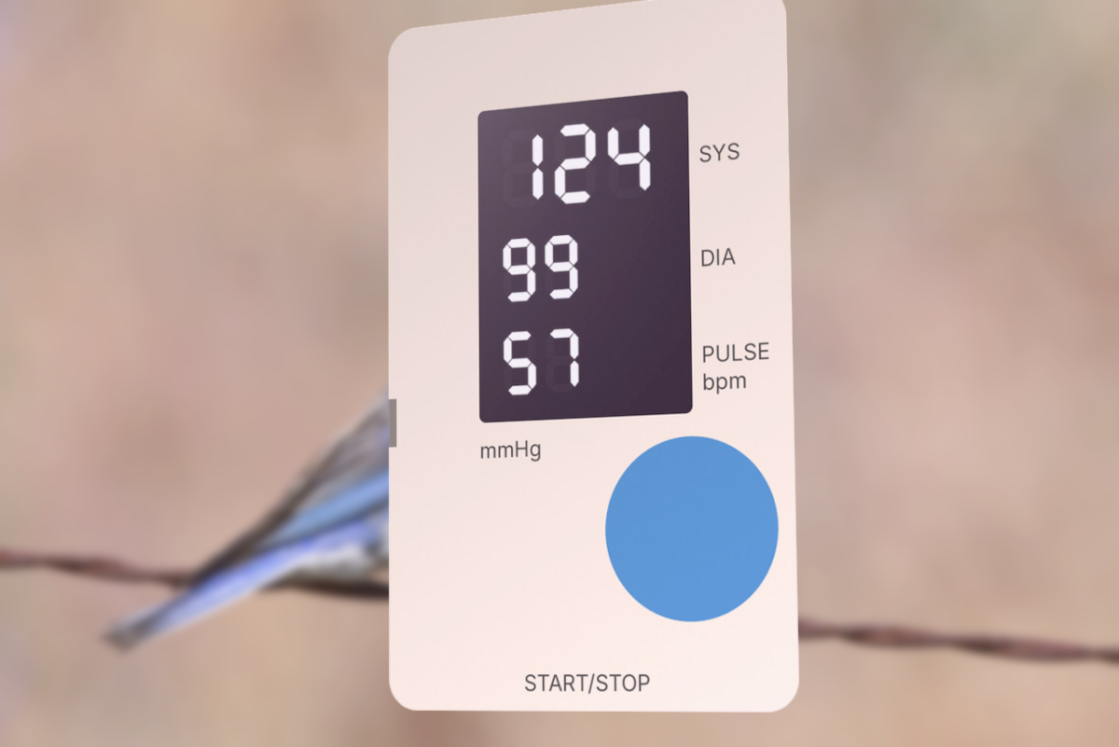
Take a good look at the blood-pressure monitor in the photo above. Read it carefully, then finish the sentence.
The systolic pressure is 124 mmHg
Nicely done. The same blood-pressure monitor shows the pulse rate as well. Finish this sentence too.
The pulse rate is 57 bpm
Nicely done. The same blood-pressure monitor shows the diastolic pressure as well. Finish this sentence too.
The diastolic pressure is 99 mmHg
